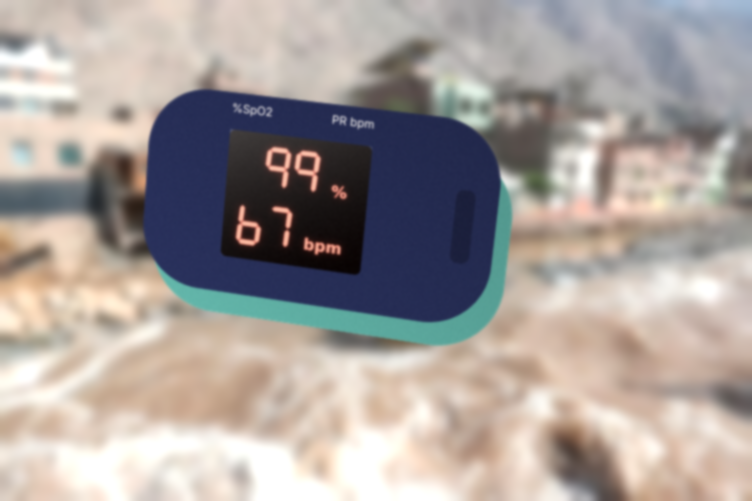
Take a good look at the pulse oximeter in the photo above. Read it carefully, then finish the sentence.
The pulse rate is 67 bpm
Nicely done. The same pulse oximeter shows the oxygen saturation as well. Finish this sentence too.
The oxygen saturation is 99 %
